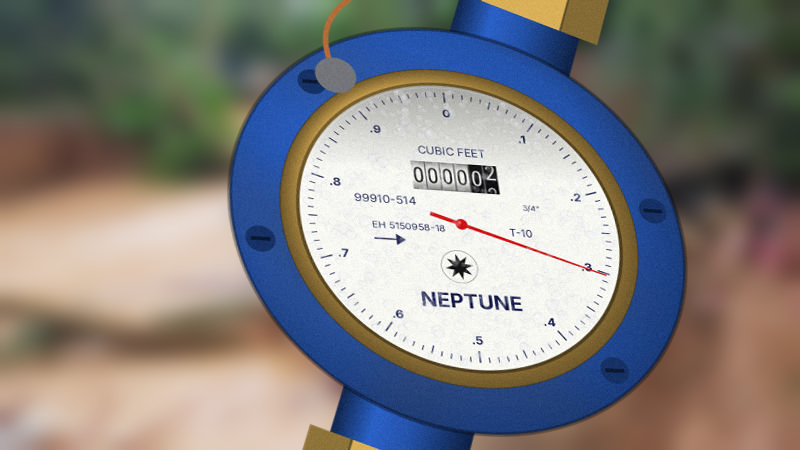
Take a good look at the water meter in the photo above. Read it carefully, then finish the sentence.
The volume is 2.30 ft³
